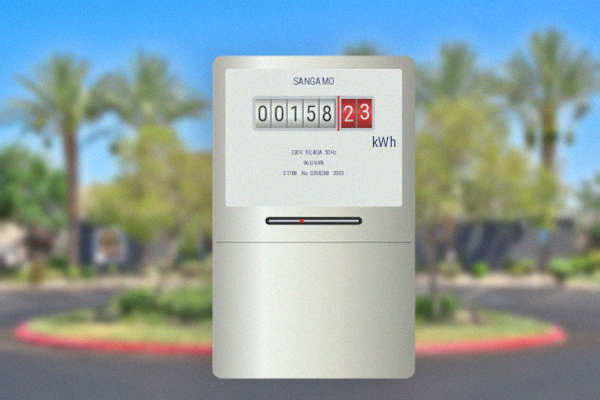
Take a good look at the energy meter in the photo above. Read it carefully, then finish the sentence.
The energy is 158.23 kWh
